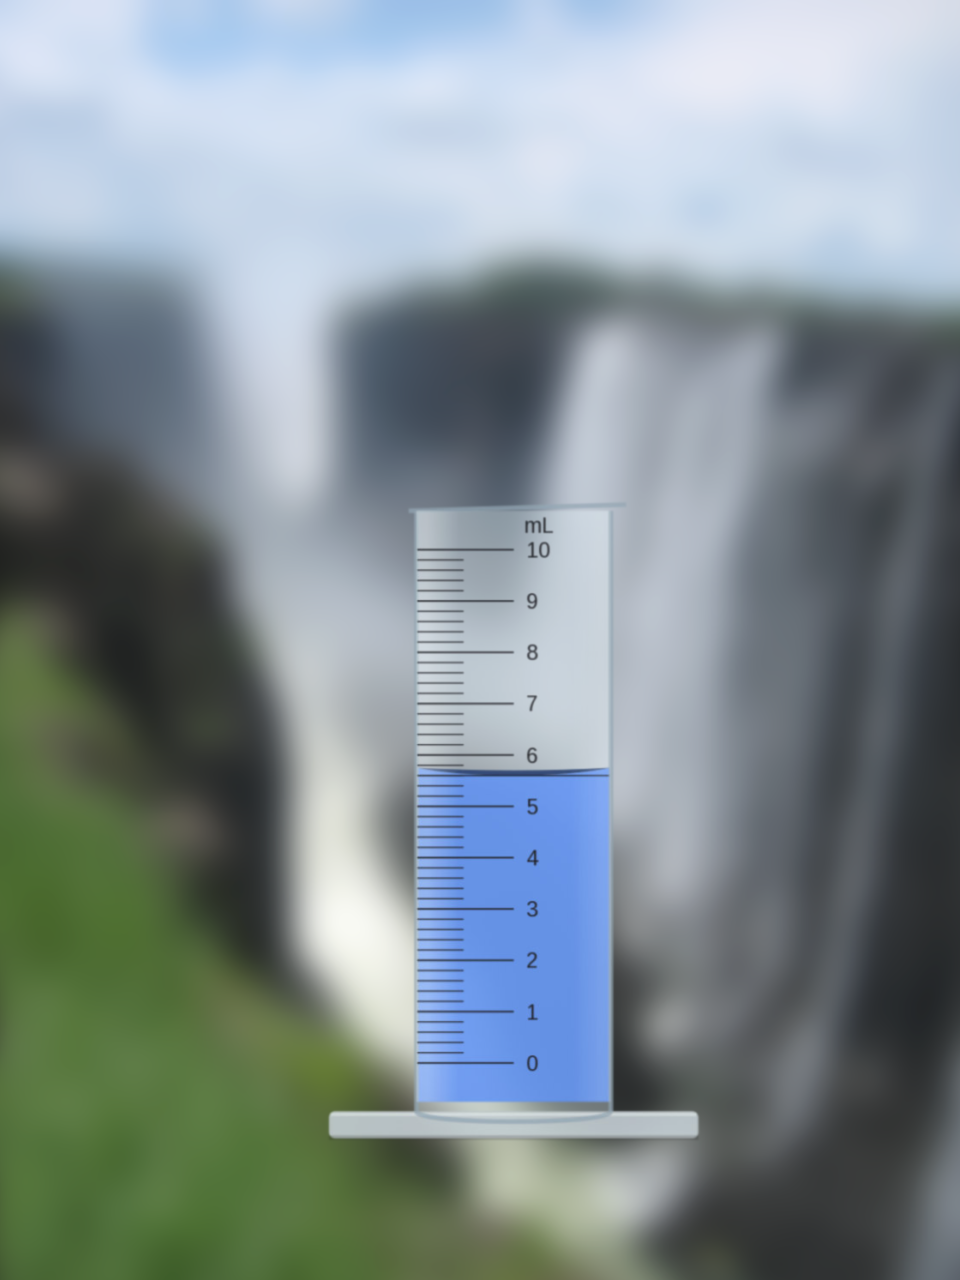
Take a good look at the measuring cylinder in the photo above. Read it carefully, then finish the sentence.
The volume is 5.6 mL
